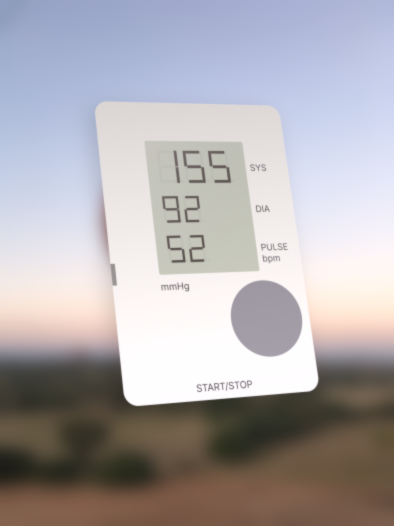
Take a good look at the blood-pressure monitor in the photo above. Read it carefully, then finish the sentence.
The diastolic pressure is 92 mmHg
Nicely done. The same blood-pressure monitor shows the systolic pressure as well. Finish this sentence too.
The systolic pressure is 155 mmHg
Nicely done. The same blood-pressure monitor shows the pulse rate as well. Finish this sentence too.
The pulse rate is 52 bpm
